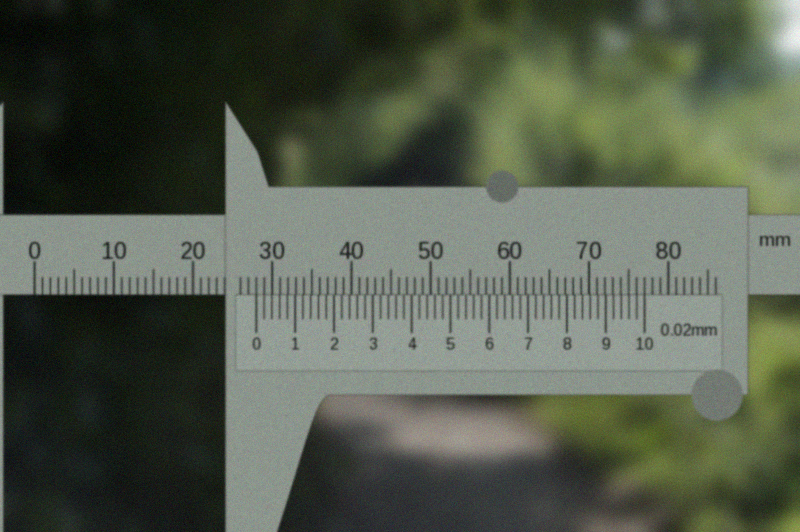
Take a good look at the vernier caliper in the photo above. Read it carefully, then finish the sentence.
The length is 28.0 mm
